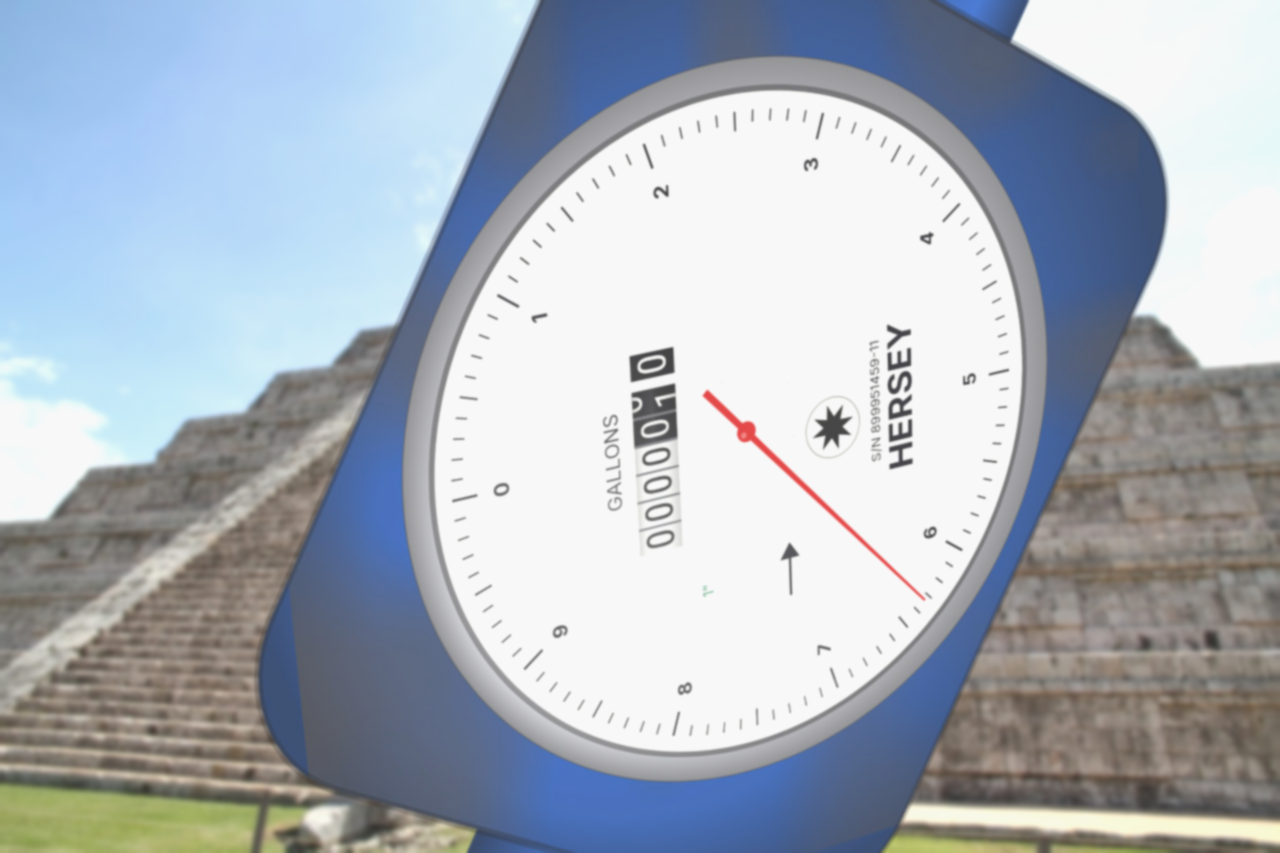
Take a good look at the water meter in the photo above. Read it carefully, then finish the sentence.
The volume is 6.3 gal
